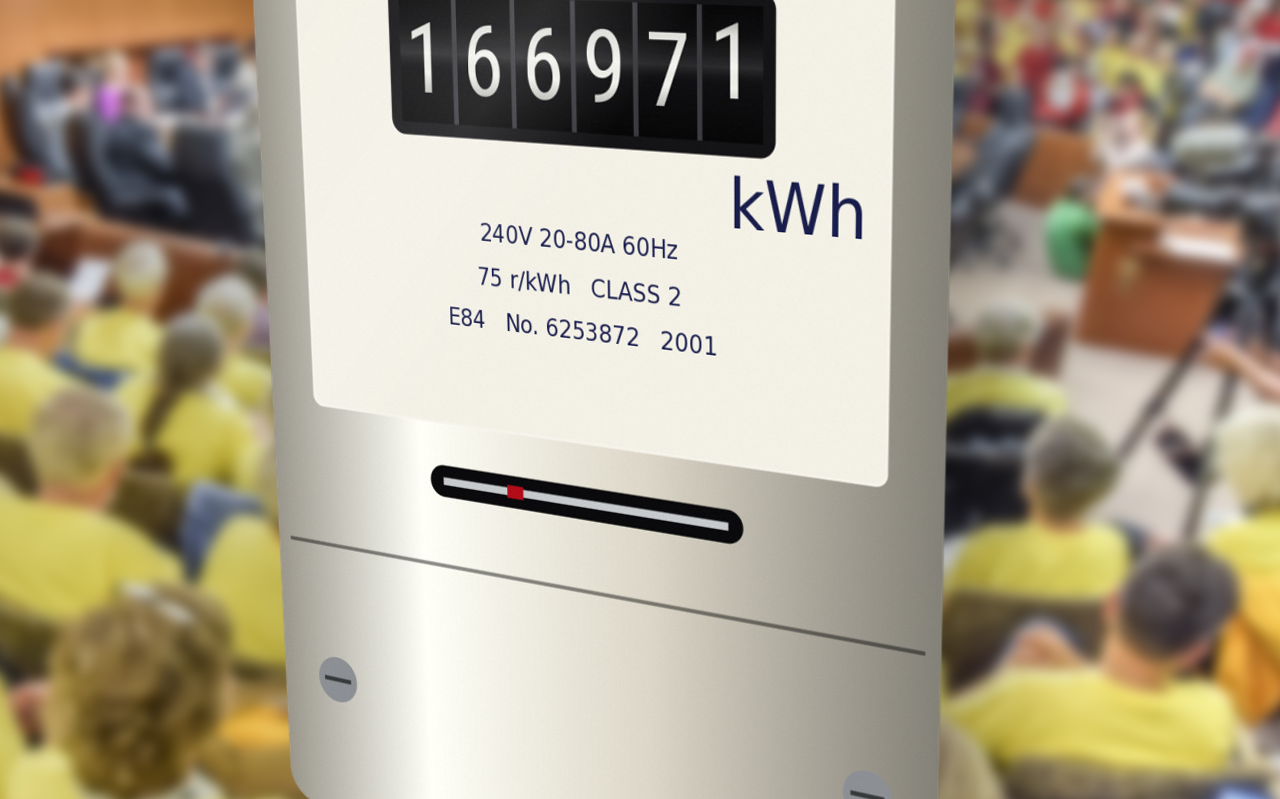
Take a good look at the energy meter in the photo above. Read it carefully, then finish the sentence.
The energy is 166971 kWh
